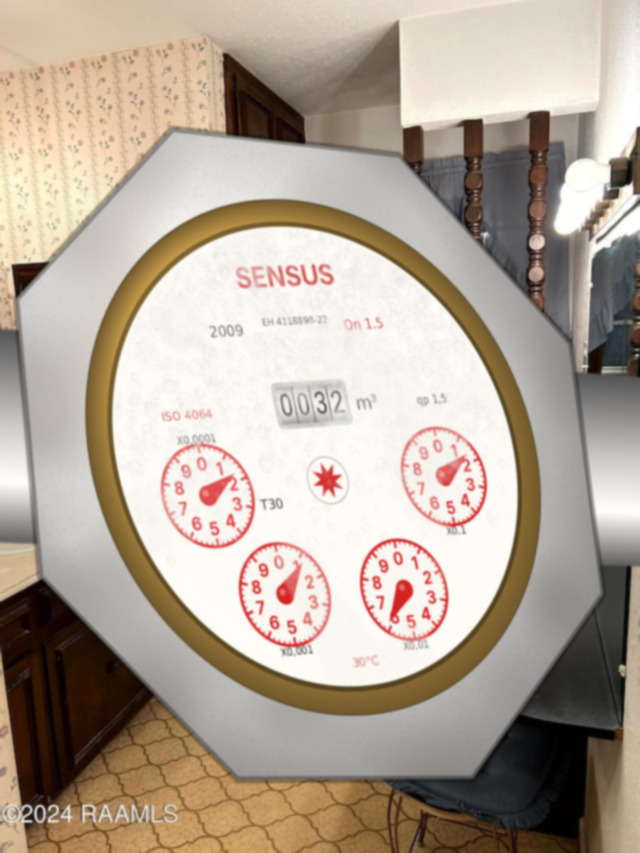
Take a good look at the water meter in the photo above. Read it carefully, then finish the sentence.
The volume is 32.1611 m³
